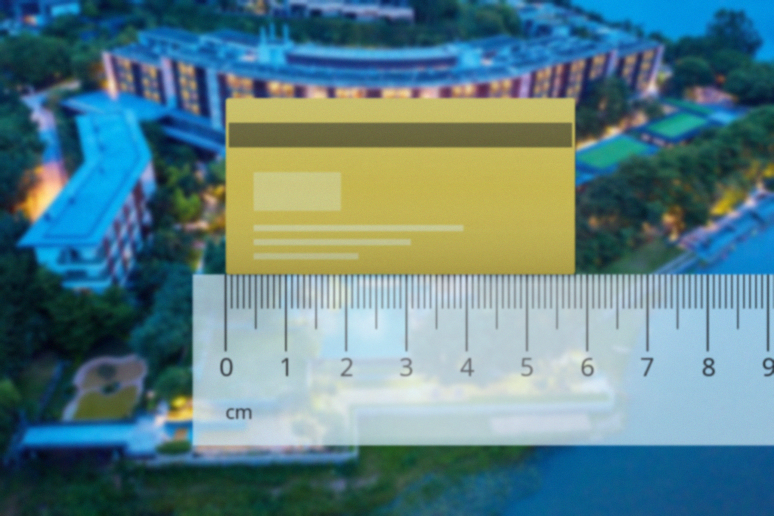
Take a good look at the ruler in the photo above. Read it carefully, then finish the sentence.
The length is 5.8 cm
